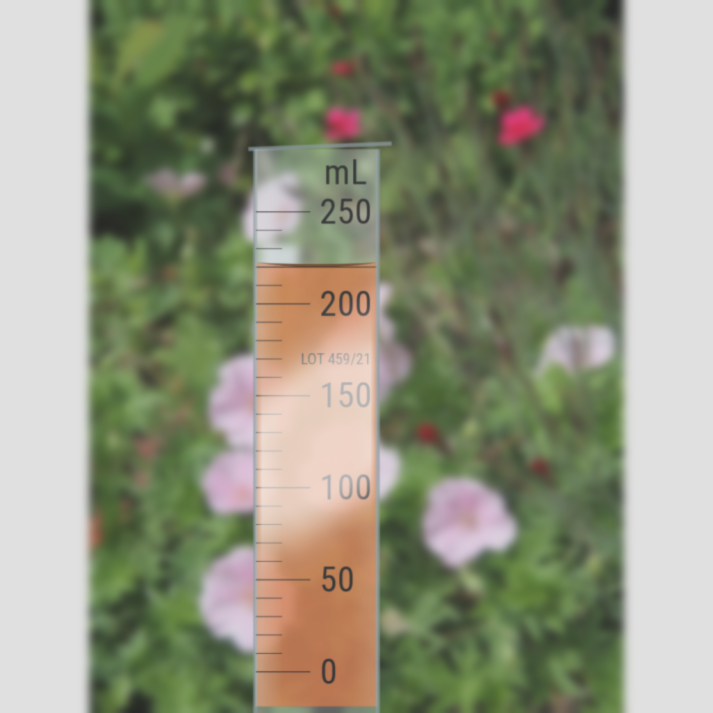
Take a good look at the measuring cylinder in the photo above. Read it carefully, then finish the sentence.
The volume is 220 mL
